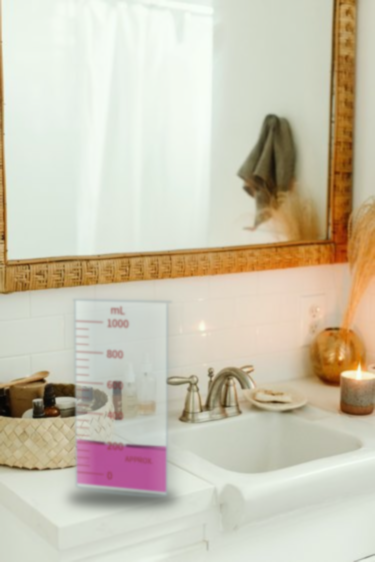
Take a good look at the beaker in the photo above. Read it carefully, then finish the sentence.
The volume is 200 mL
